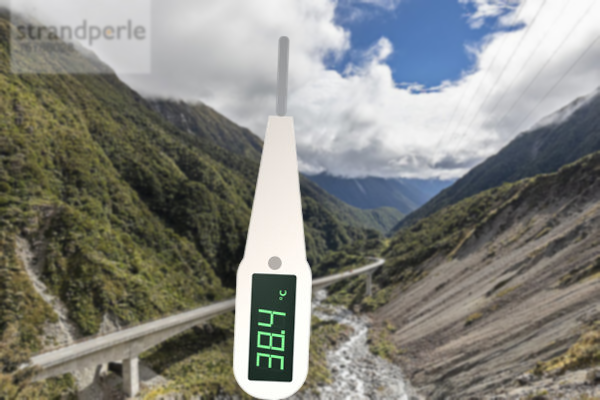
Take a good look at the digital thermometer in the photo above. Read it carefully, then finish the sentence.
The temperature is 38.4 °C
